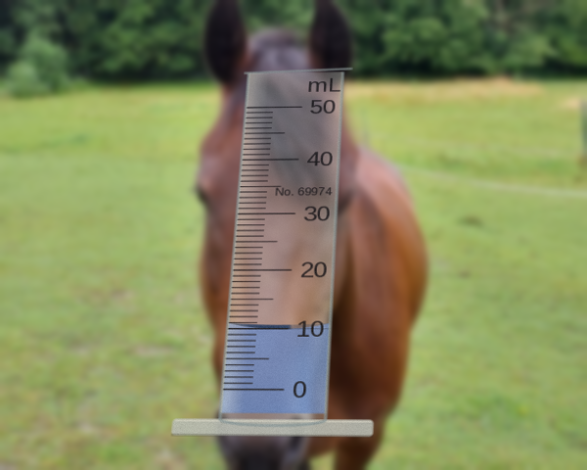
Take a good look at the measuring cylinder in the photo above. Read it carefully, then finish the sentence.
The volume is 10 mL
